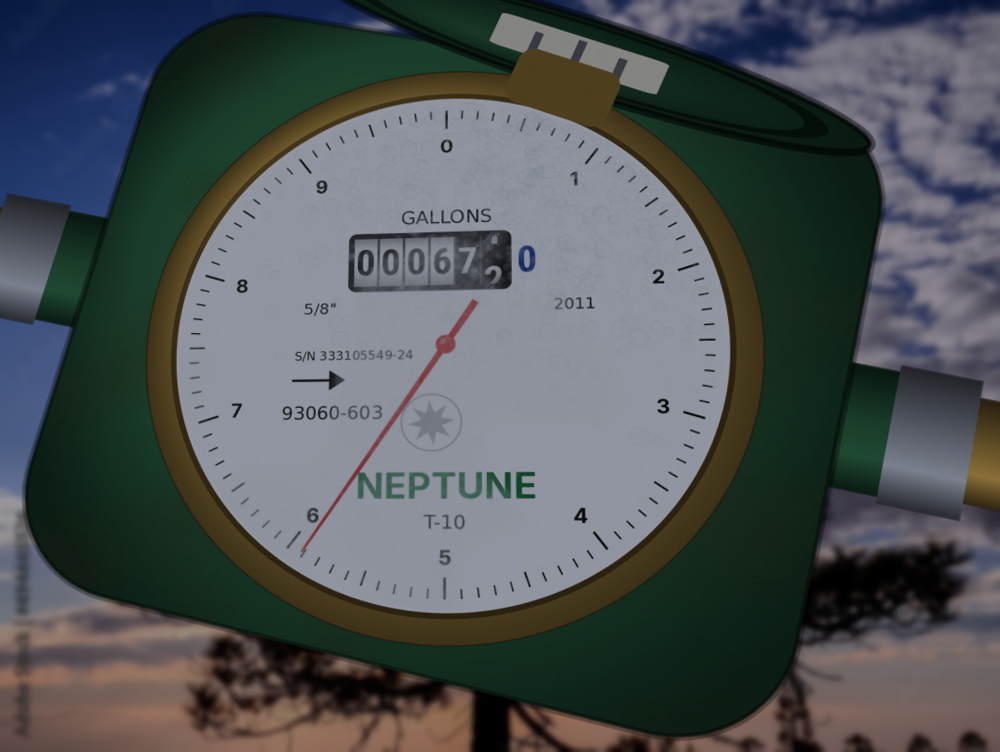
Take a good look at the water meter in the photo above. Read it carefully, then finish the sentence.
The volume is 6715.9 gal
